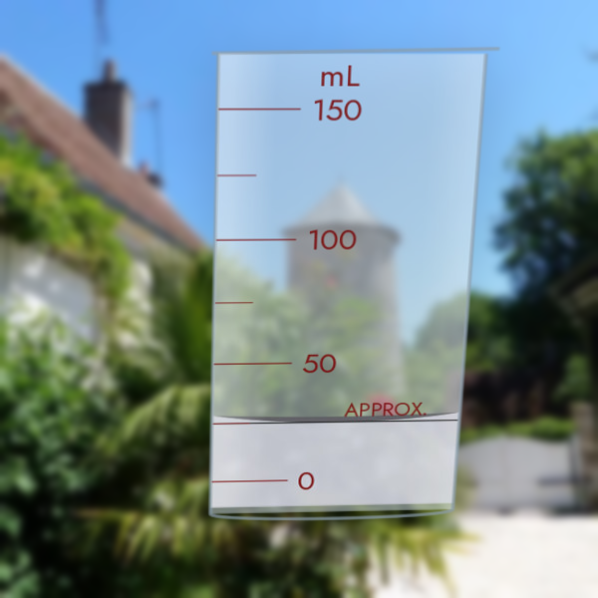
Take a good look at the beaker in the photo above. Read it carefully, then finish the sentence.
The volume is 25 mL
